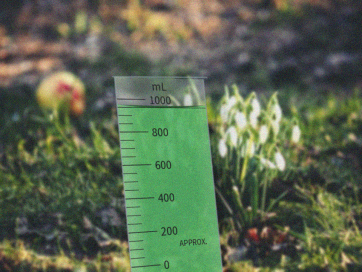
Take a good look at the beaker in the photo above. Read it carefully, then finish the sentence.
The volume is 950 mL
